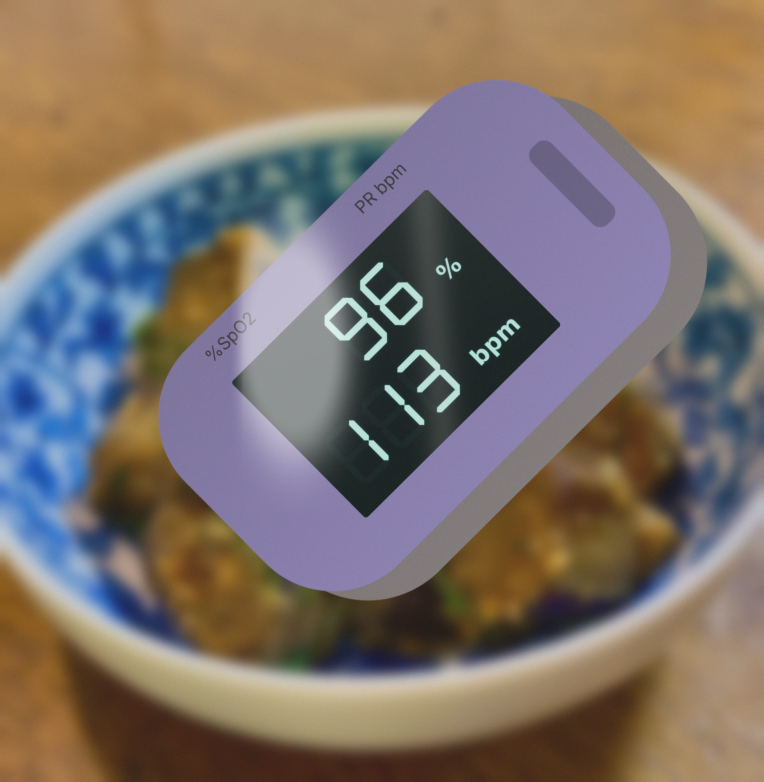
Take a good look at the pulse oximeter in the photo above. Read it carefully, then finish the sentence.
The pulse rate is 113 bpm
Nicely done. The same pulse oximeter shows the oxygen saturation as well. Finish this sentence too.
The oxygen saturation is 96 %
